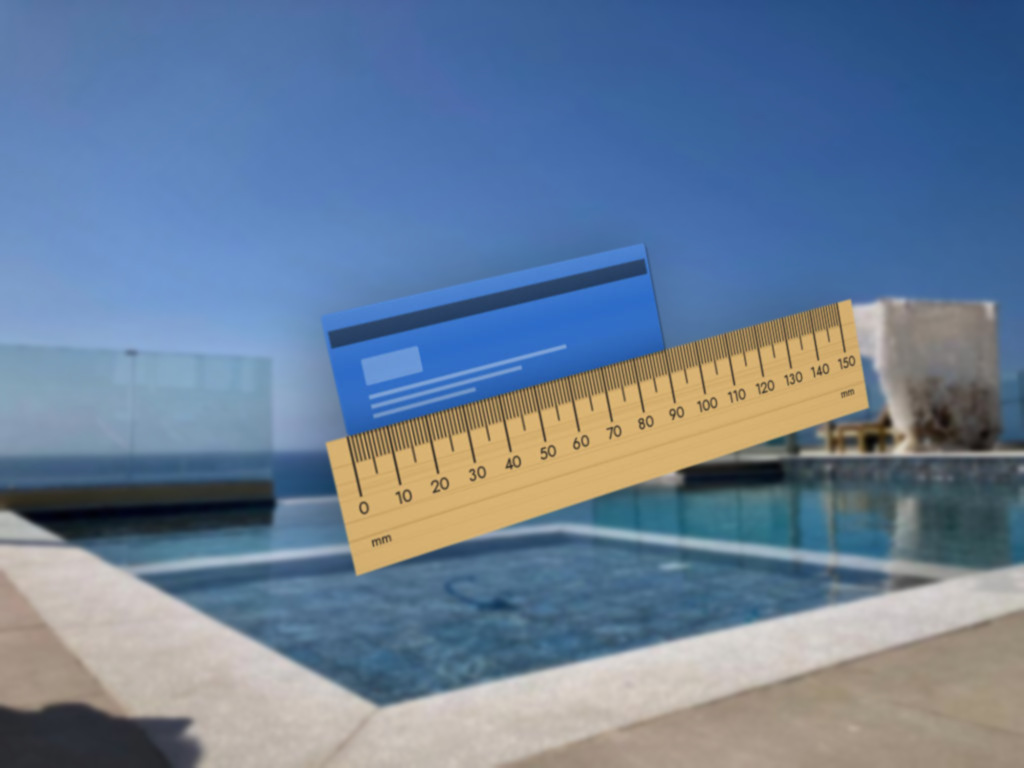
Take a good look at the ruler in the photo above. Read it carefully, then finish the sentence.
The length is 90 mm
